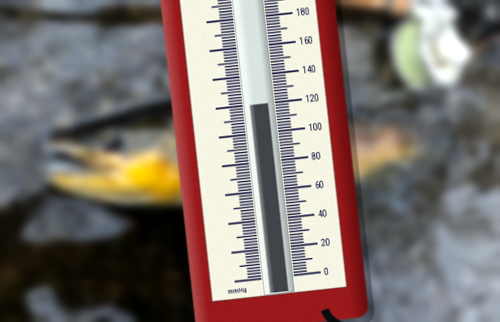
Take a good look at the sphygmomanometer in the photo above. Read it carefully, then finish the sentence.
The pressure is 120 mmHg
